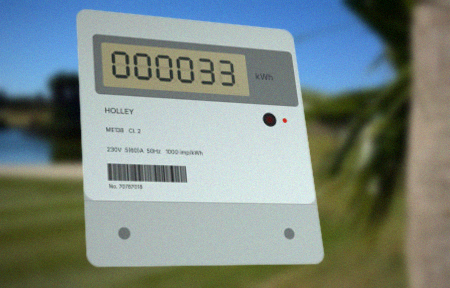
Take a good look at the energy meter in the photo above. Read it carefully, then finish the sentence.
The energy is 33 kWh
